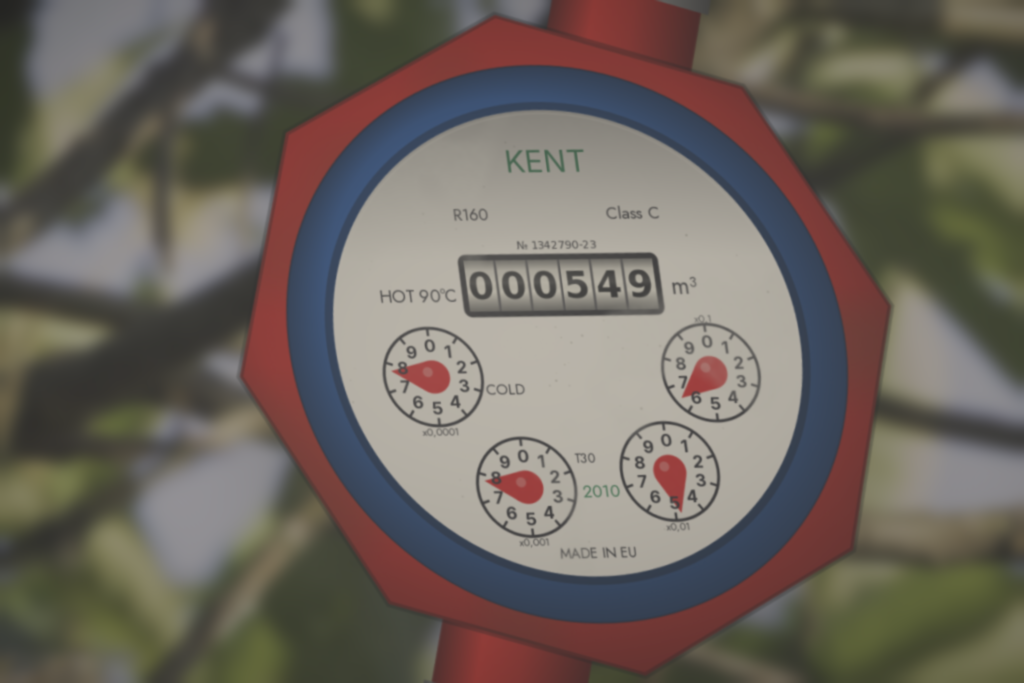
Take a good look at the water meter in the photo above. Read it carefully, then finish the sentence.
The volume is 549.6477 m³
